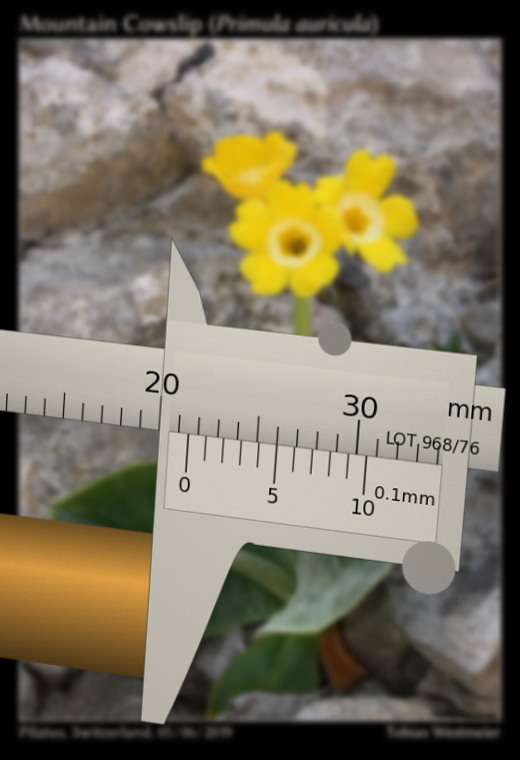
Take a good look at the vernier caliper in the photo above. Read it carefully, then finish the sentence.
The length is 21.5 mm
